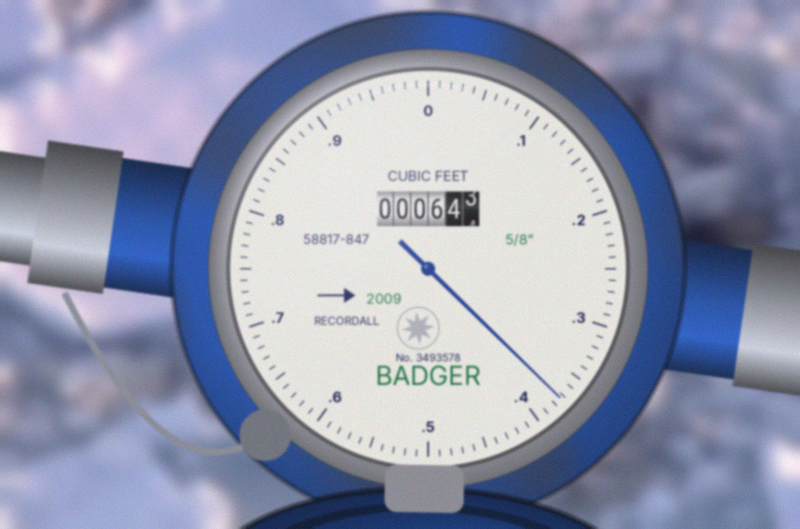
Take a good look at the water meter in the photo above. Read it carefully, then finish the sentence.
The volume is 643.37 ft³
